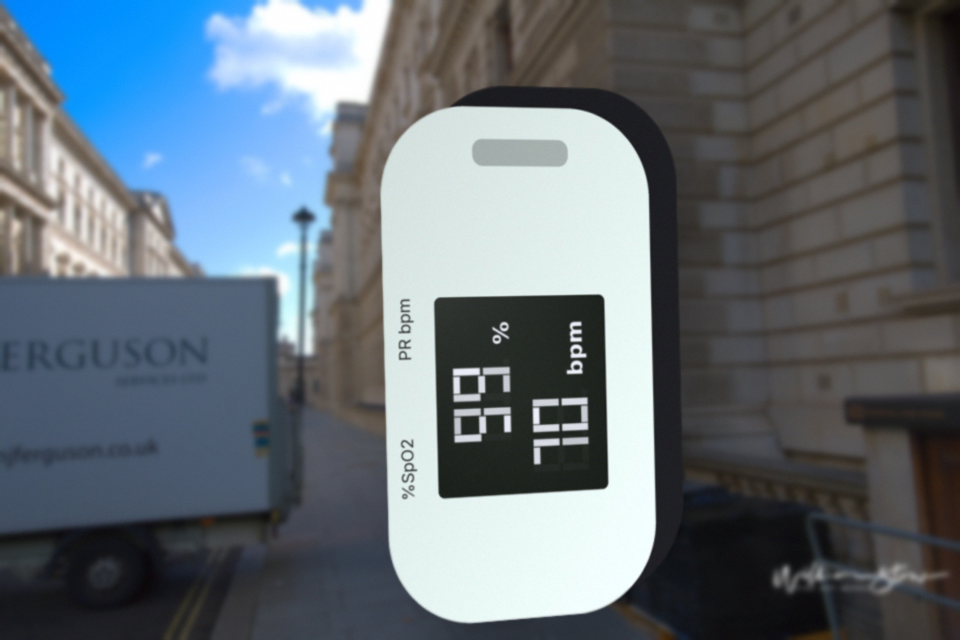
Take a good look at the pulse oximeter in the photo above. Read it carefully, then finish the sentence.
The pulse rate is 70 bpm
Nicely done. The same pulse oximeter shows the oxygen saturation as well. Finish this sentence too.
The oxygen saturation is 99 %
